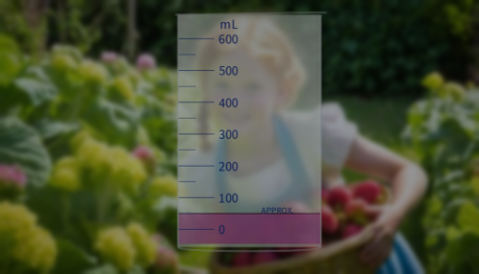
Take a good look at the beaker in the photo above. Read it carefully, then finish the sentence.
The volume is 50 mL
